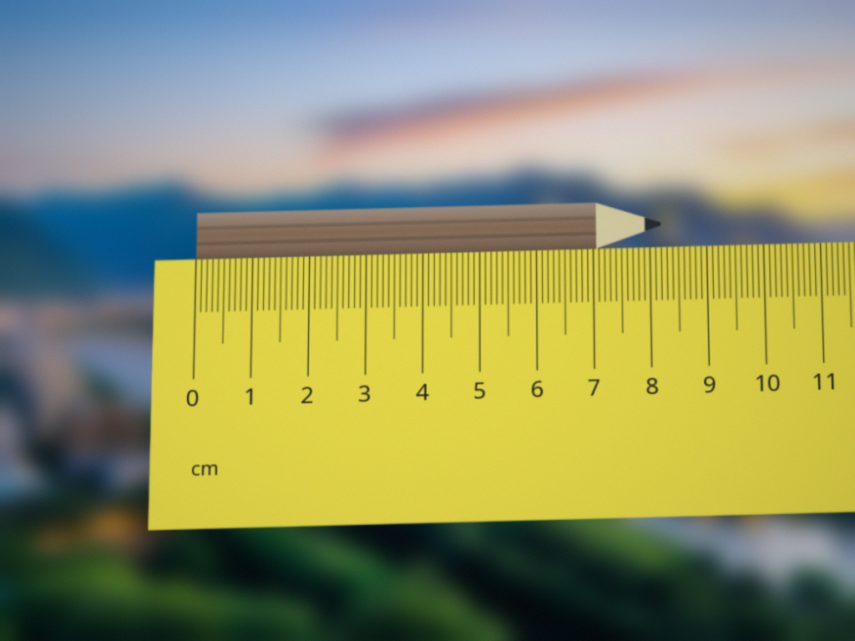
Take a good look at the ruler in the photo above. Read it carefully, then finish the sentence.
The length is 8.2 cm
